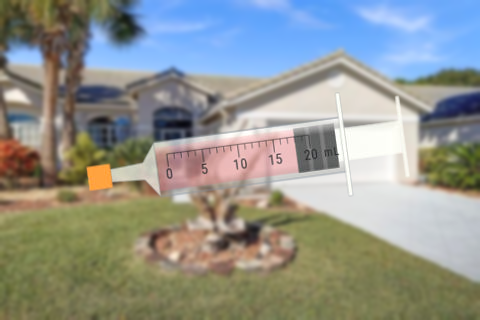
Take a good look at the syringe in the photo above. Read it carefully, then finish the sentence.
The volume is 18 mL
